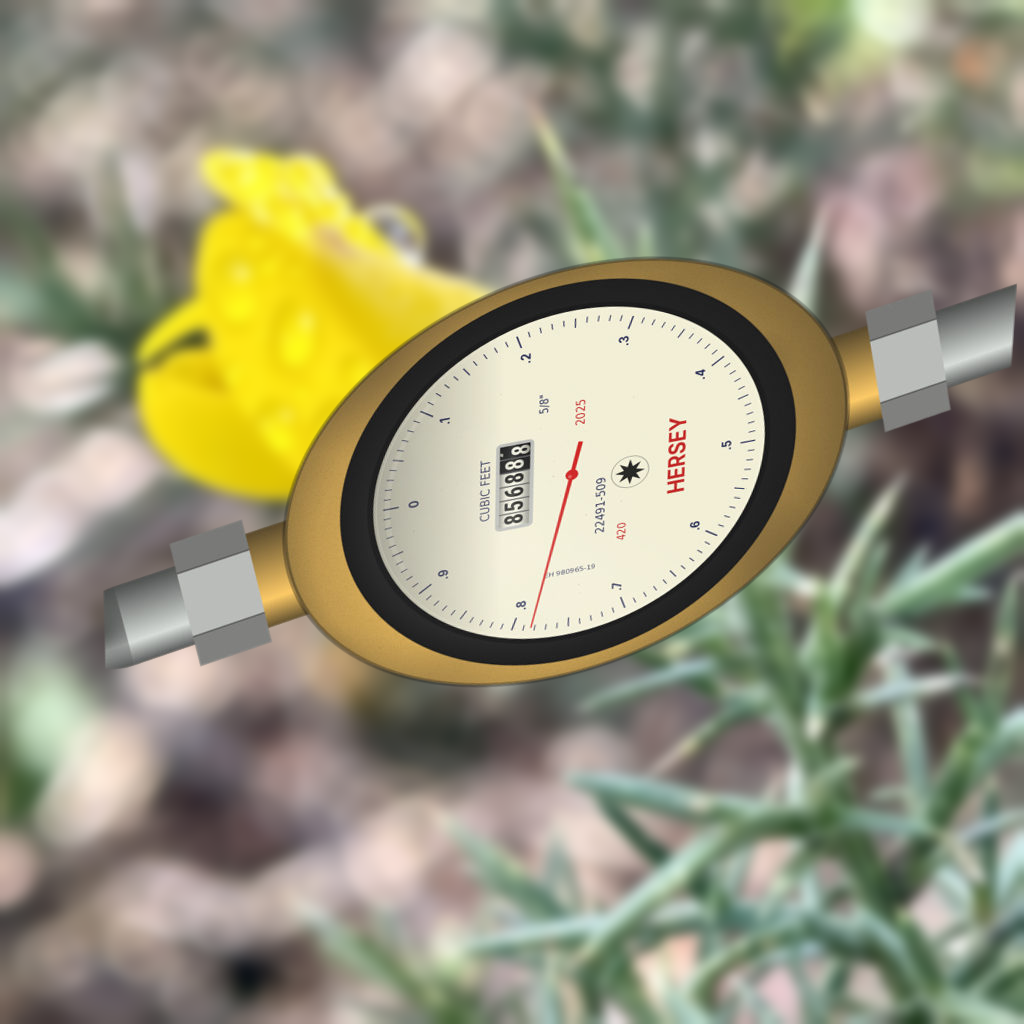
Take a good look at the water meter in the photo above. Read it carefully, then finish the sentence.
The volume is 856887.78 ft³
